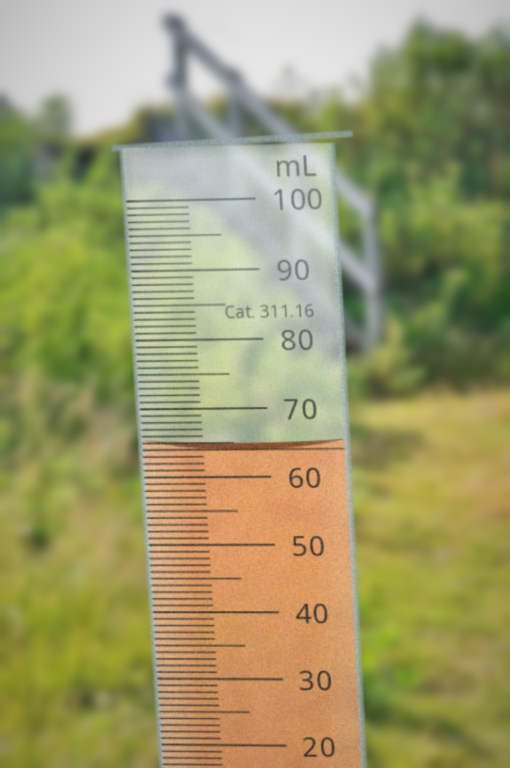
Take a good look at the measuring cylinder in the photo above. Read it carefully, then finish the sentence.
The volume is 64 mL
